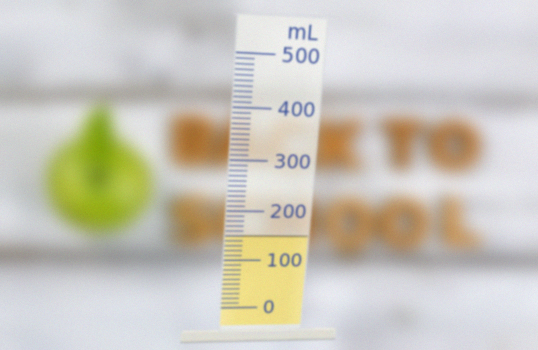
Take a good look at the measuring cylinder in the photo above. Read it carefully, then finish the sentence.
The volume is 150 mL
